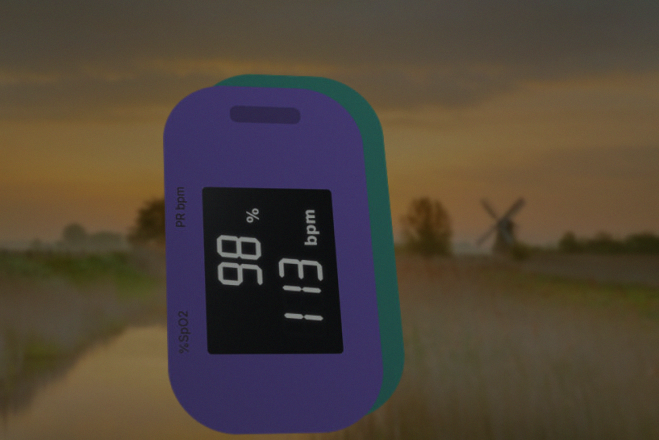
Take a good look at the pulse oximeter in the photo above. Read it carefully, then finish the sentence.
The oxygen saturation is 98 %
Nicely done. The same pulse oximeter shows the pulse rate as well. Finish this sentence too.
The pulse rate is 113 bpm
